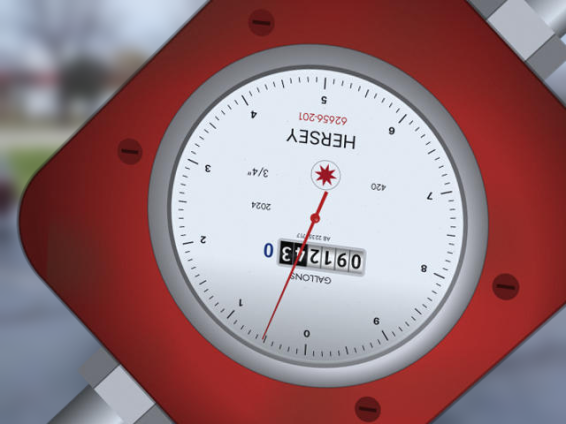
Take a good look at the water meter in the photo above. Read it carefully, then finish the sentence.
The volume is 912430.5 gal
